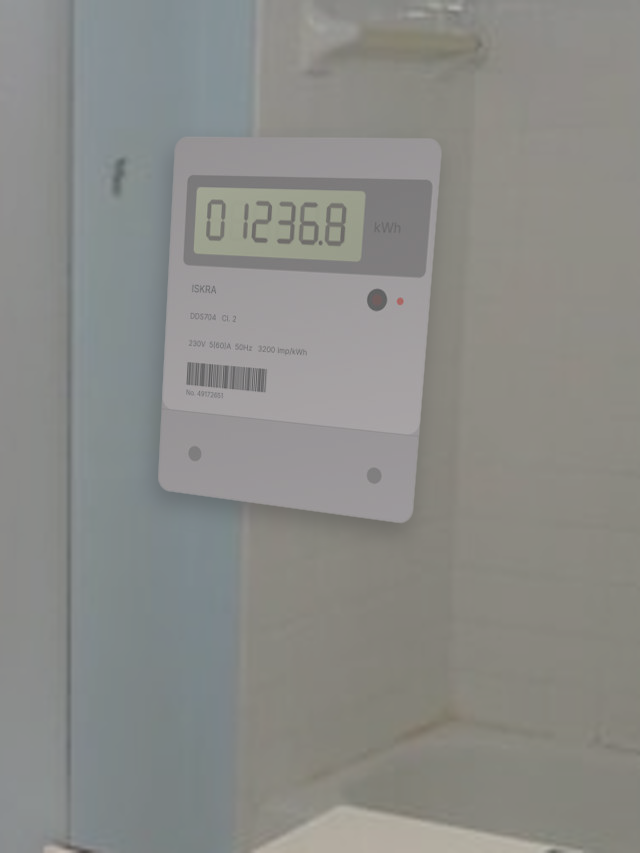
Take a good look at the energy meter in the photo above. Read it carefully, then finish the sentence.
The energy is 1236.8 kWh
